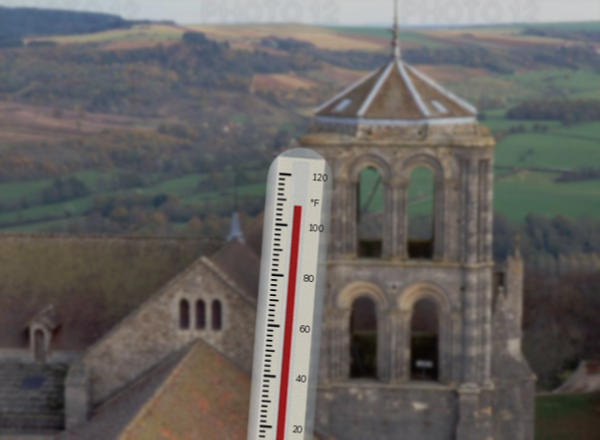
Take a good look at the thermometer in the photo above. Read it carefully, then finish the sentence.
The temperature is 108 °F
